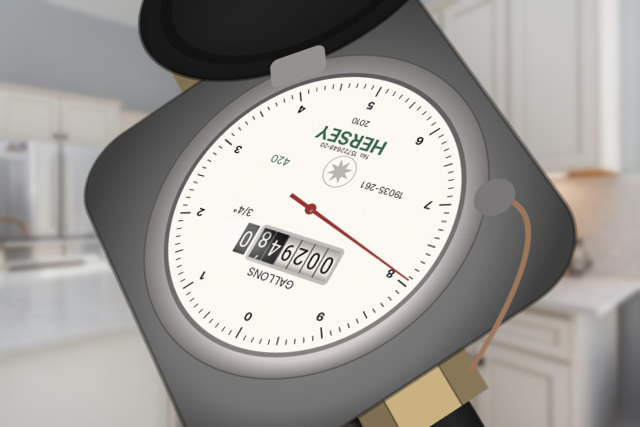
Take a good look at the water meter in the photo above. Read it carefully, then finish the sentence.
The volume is 29477.9 gal
